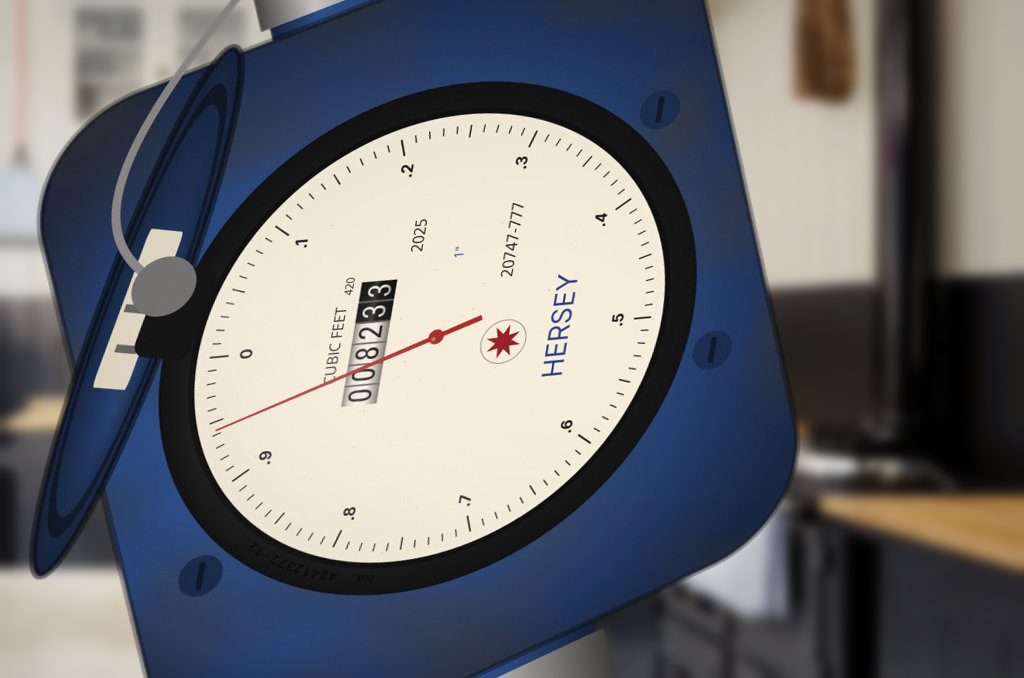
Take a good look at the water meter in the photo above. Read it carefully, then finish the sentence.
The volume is 8232.94 ft³
